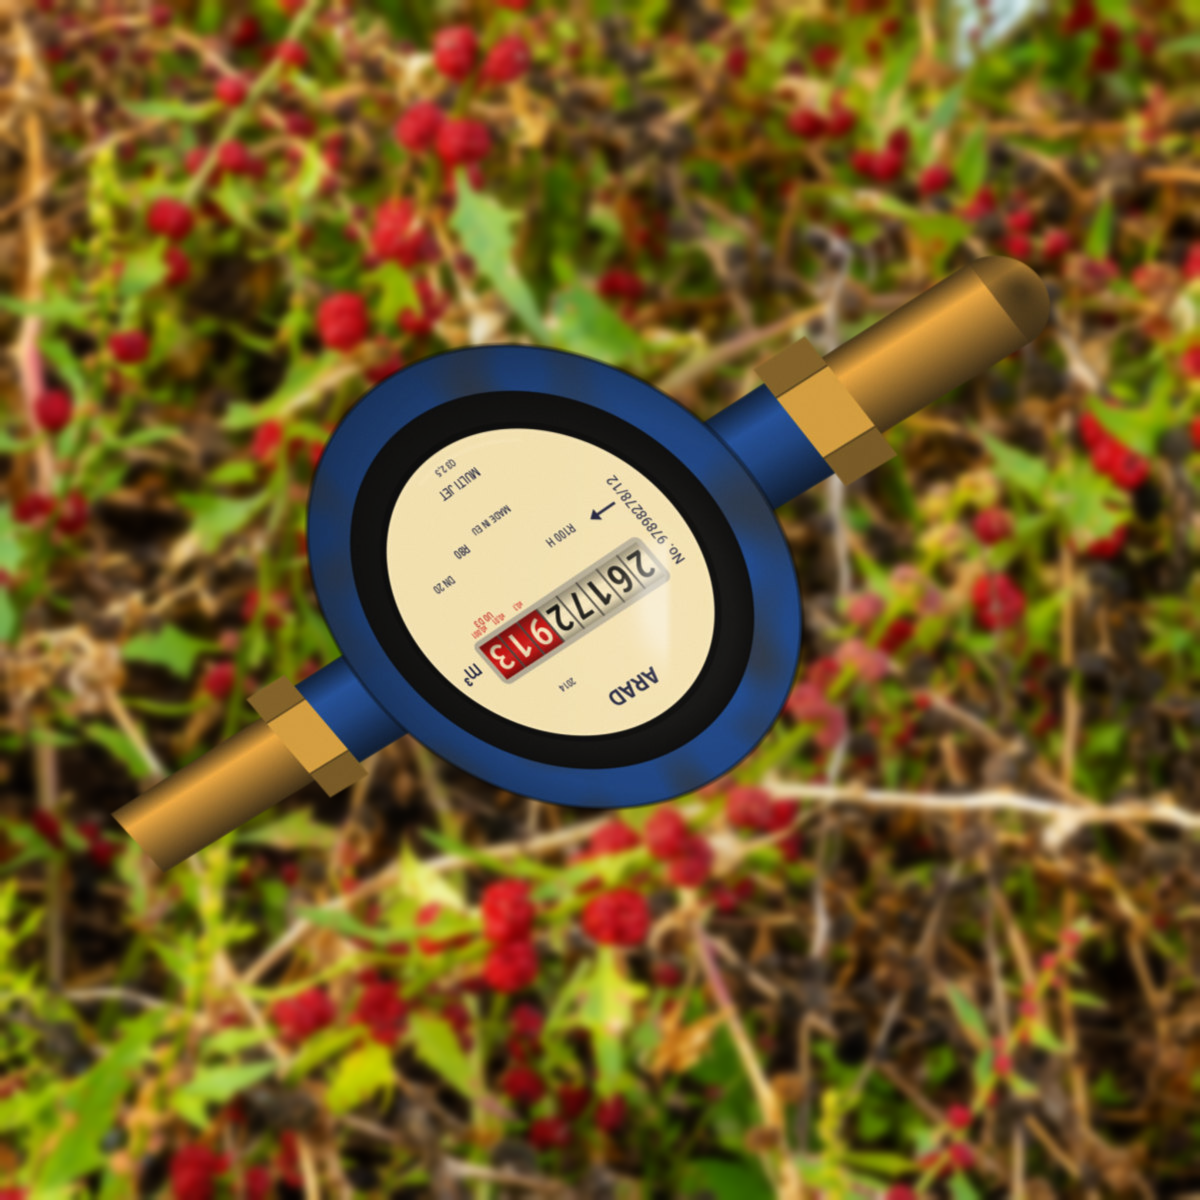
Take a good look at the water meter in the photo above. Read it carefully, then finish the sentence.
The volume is 26172.913 m³
